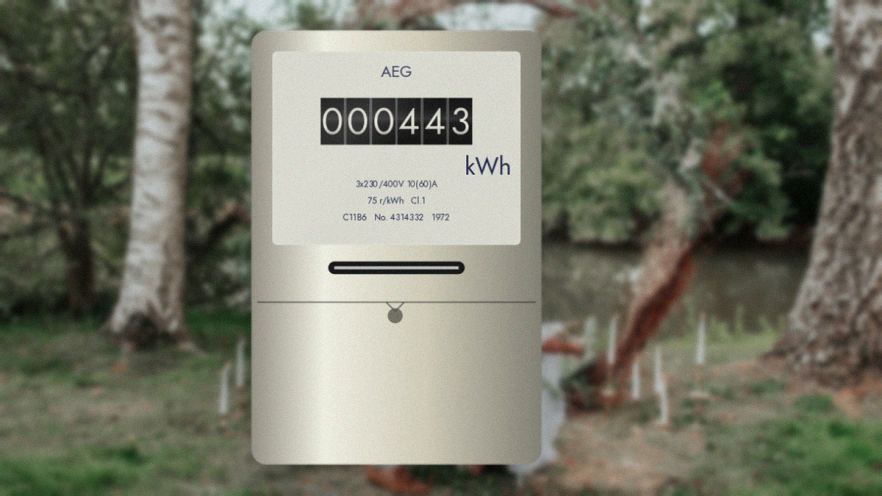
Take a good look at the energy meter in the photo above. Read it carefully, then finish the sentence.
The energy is 443 kWh
